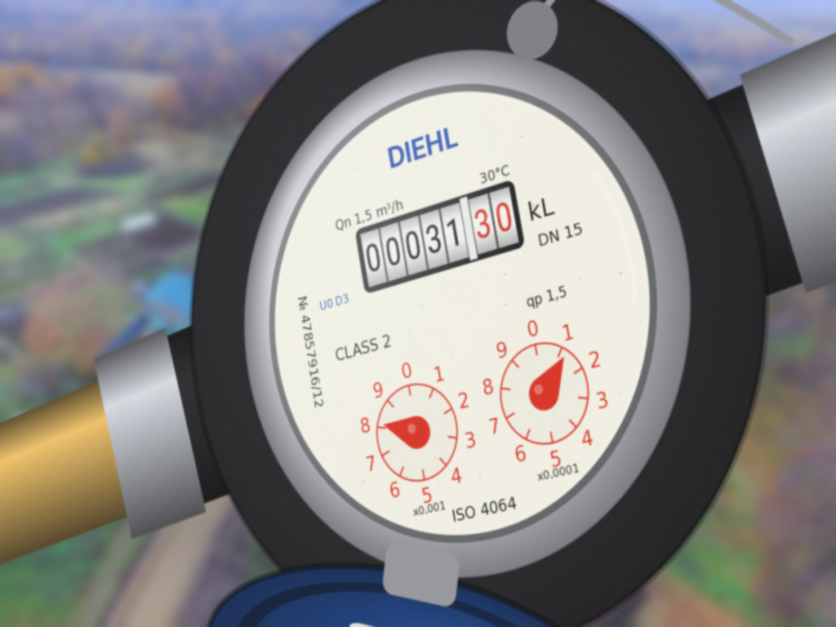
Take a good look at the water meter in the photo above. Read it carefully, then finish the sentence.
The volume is 31.3081 kL
